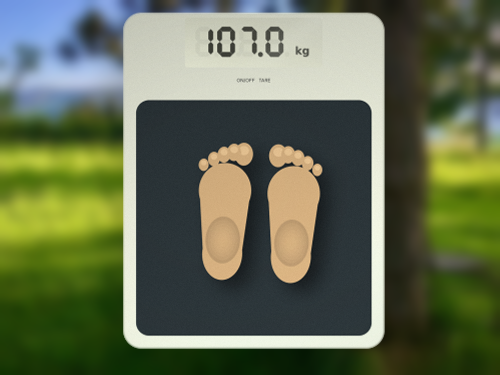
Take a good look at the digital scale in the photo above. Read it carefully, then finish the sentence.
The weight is 107.0 kg
